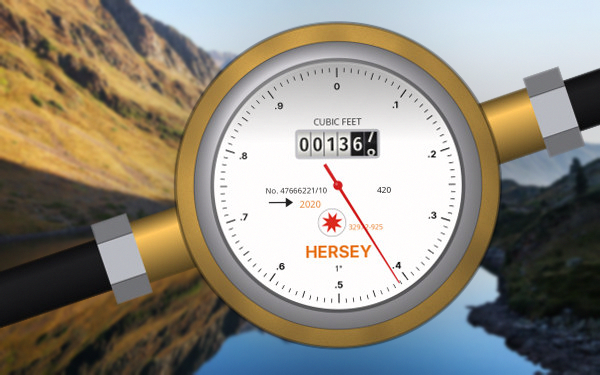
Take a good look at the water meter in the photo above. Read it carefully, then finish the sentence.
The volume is 1367.41 ft³
